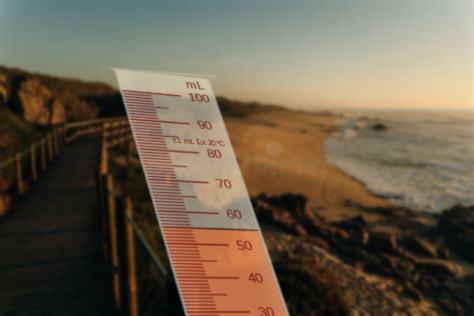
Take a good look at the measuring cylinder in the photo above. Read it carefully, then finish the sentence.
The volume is 55 mL
